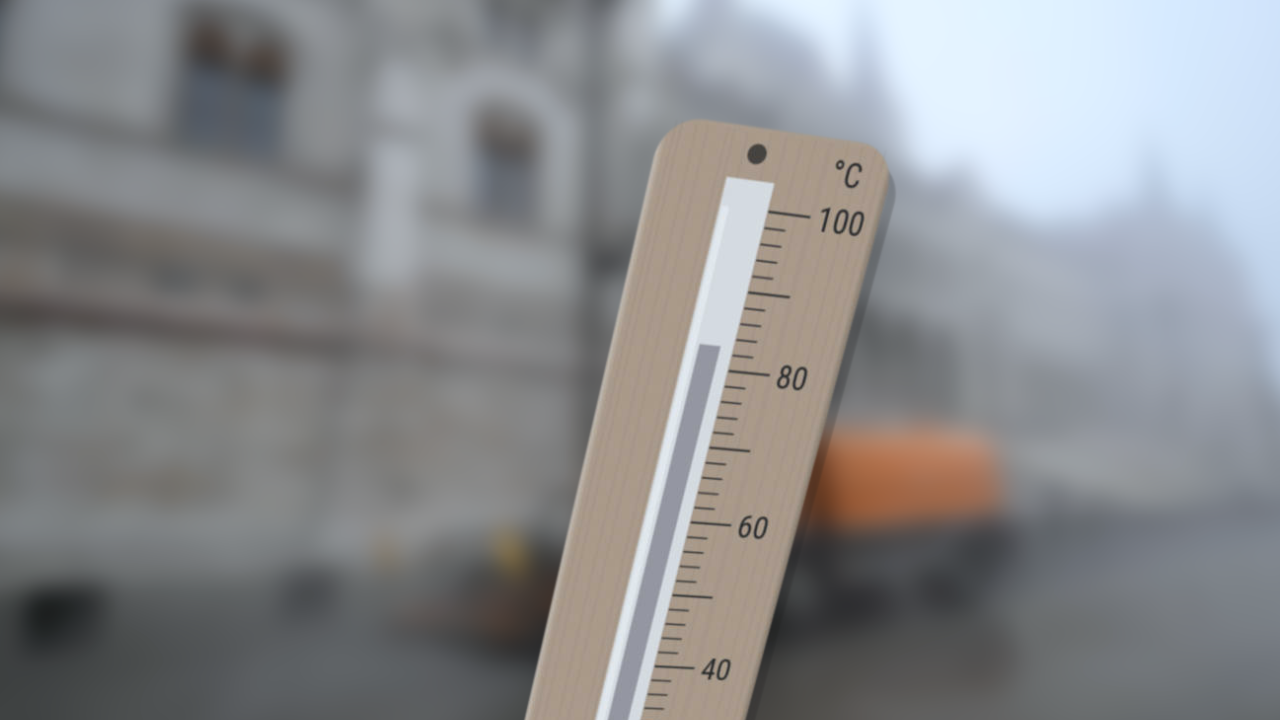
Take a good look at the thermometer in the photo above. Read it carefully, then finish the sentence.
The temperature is 83 °C
